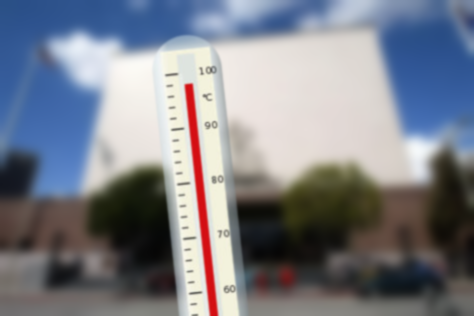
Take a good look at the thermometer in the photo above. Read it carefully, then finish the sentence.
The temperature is 98 °C
